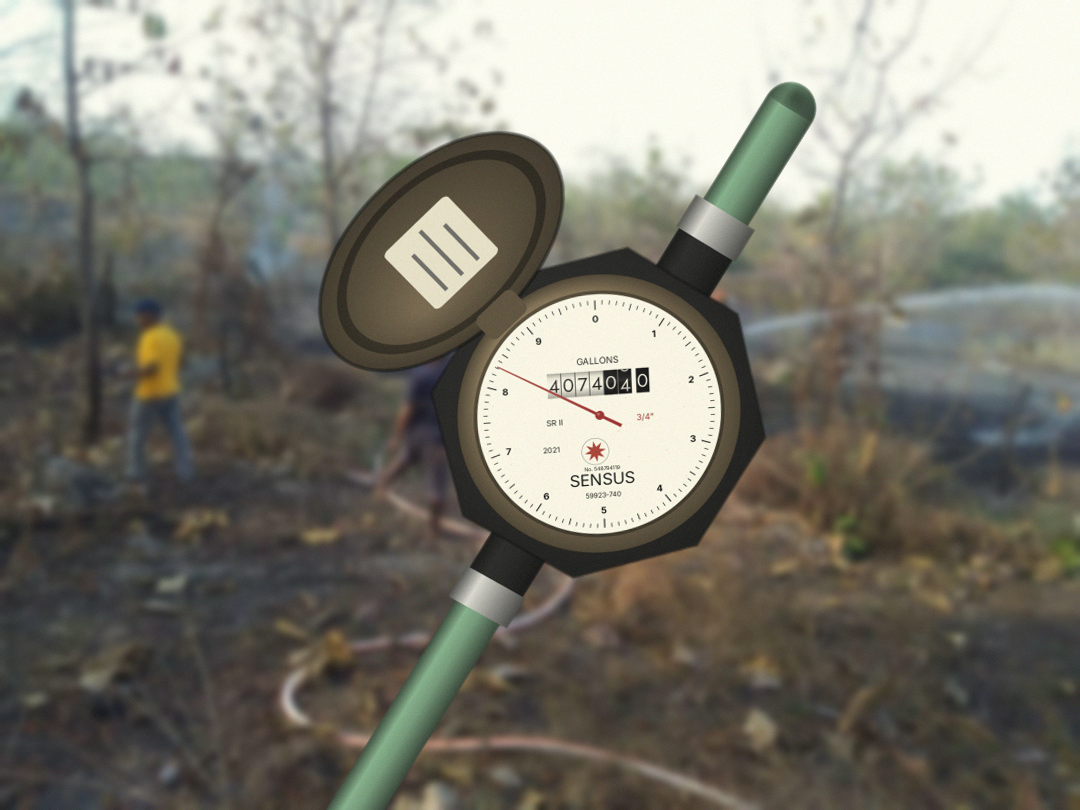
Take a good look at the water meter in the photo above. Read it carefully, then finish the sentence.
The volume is 4074038.3 gal
